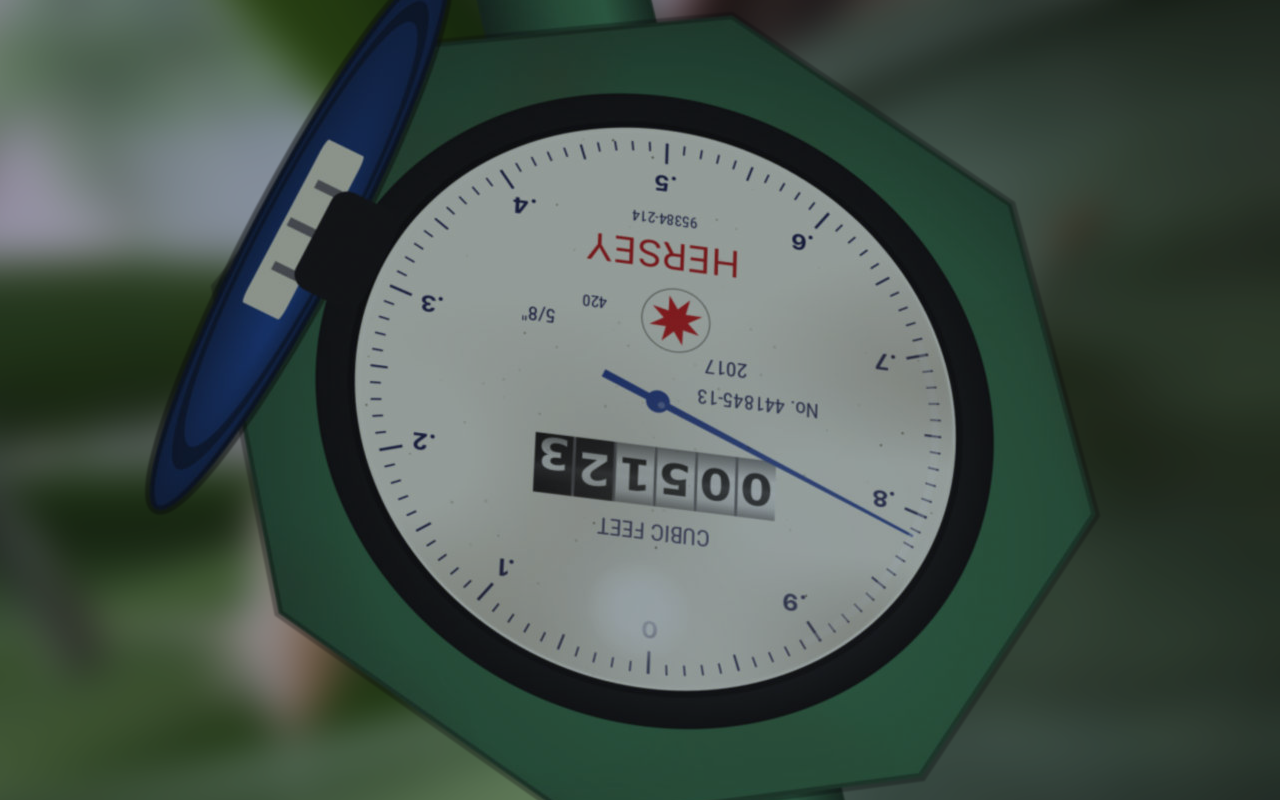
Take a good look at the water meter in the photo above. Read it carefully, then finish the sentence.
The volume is 5122.81 ft³
